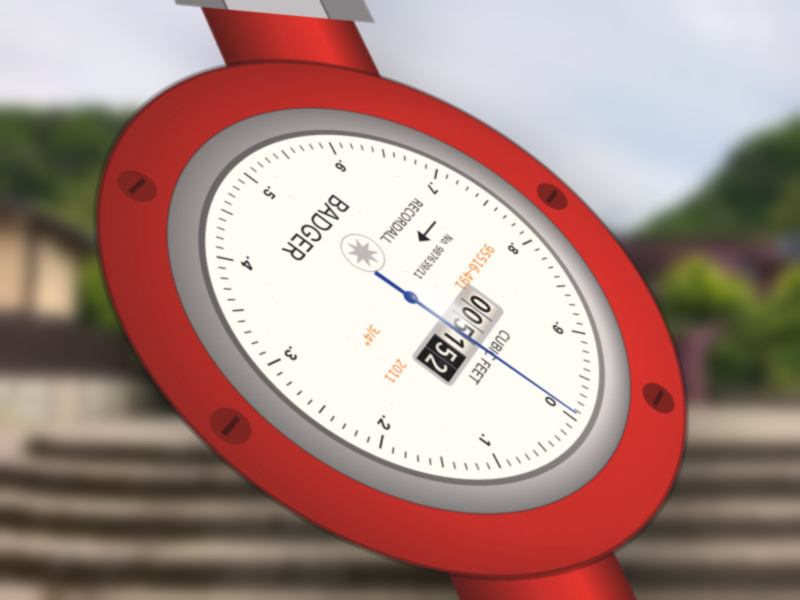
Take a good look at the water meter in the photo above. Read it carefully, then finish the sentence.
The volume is 5151.99 ft³
